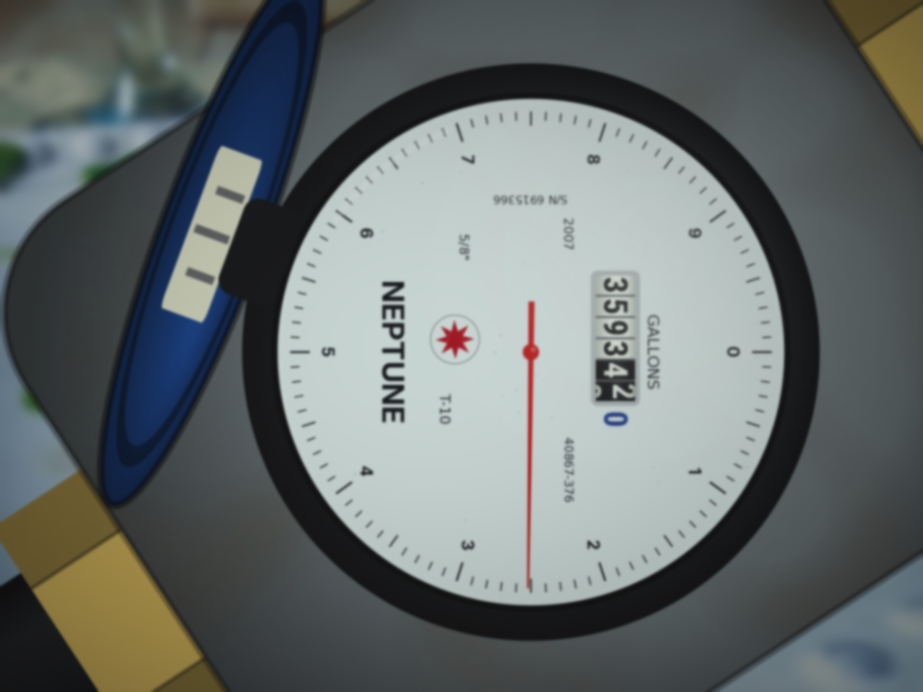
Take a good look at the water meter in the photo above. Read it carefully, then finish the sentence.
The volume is 3593422.5 gal
